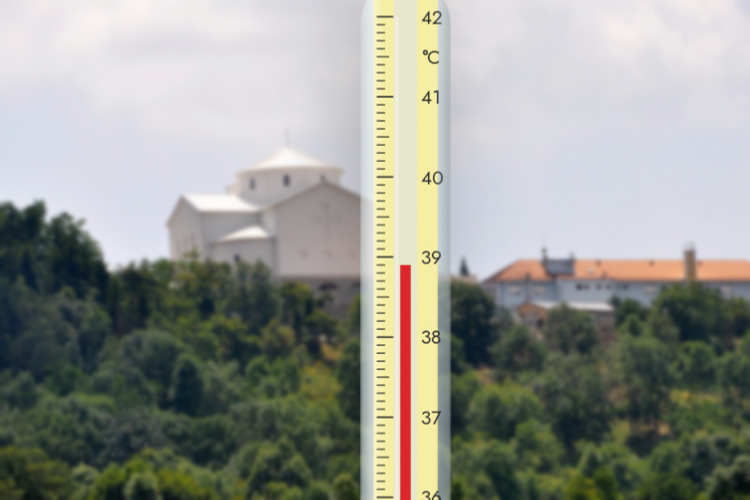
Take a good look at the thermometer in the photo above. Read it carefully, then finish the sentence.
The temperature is 38.9 °C
